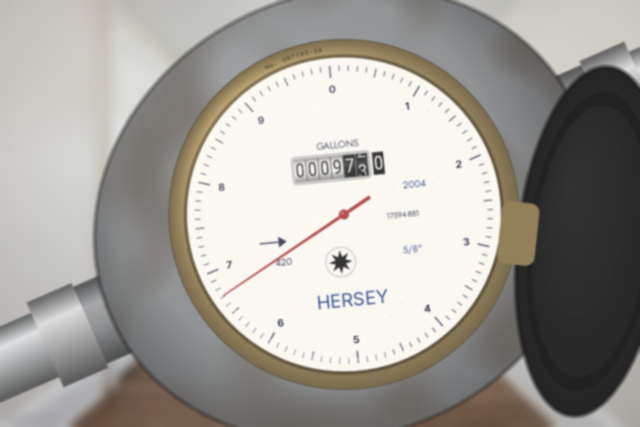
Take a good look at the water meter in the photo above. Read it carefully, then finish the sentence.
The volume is 9726.7 gal
